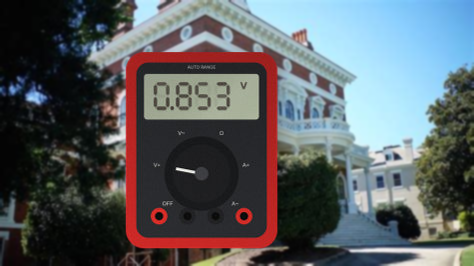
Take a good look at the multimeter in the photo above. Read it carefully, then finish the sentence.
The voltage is 0.853 V
